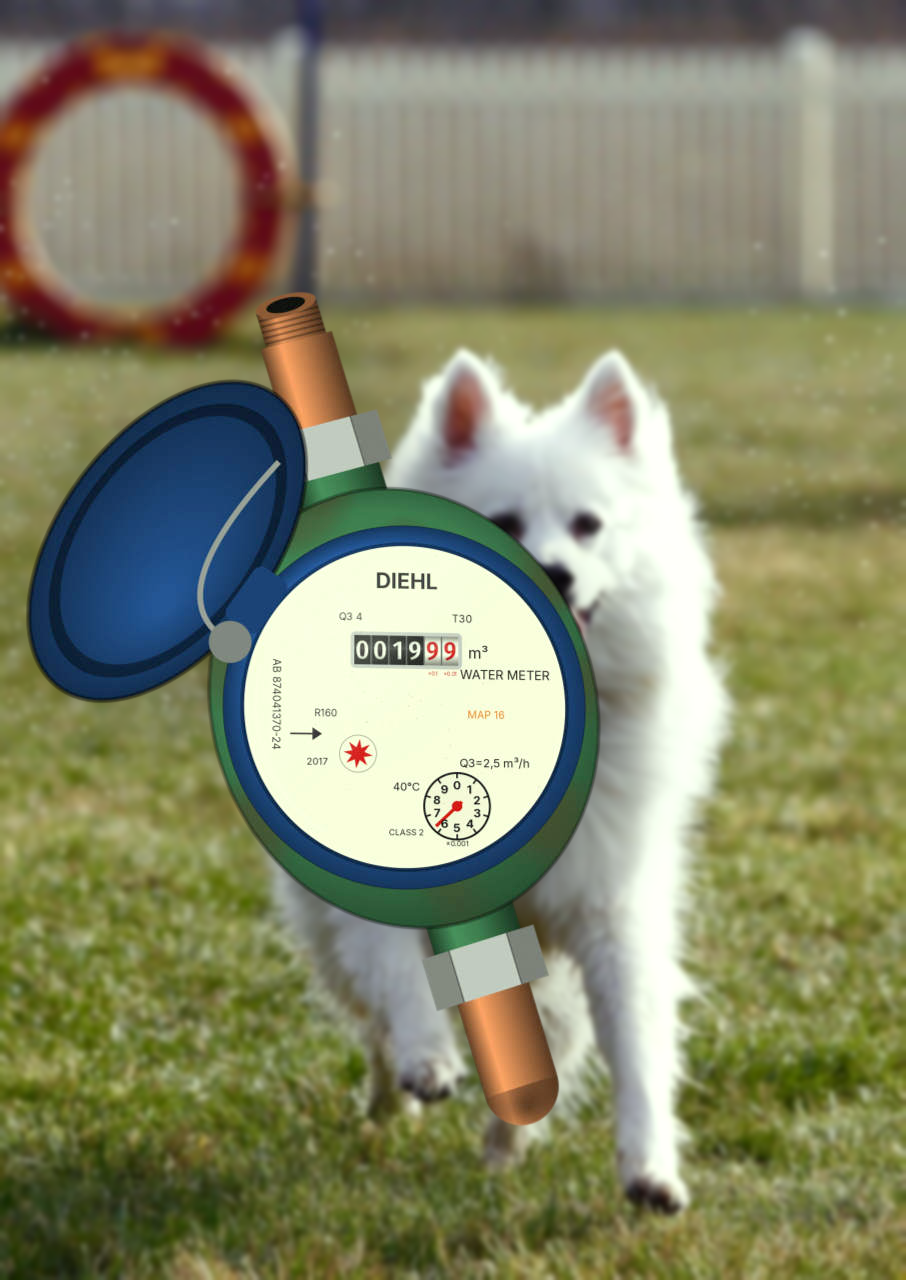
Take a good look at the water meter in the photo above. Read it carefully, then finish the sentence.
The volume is 19.996 m³
